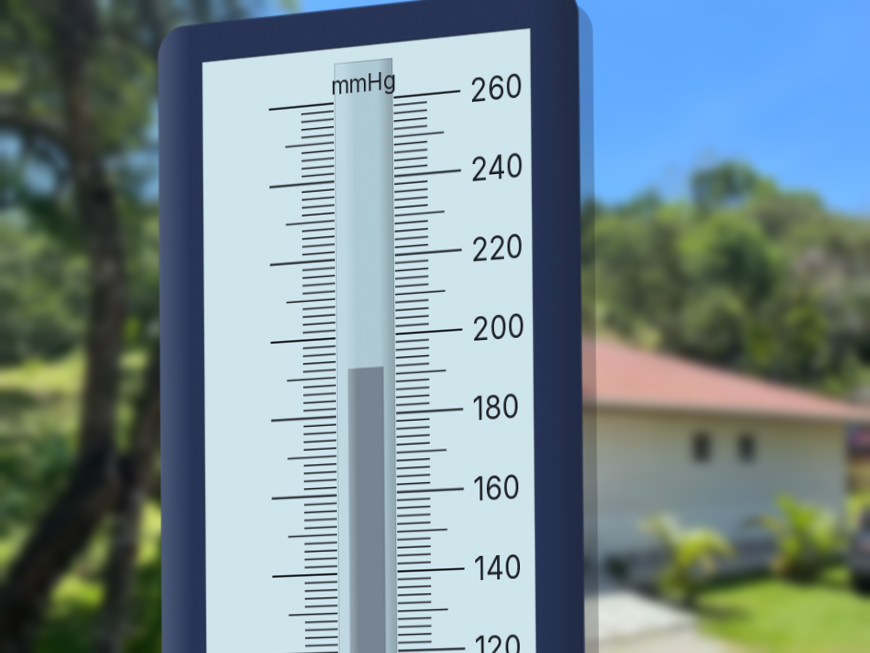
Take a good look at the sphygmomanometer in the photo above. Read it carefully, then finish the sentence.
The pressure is 192 mmHg
